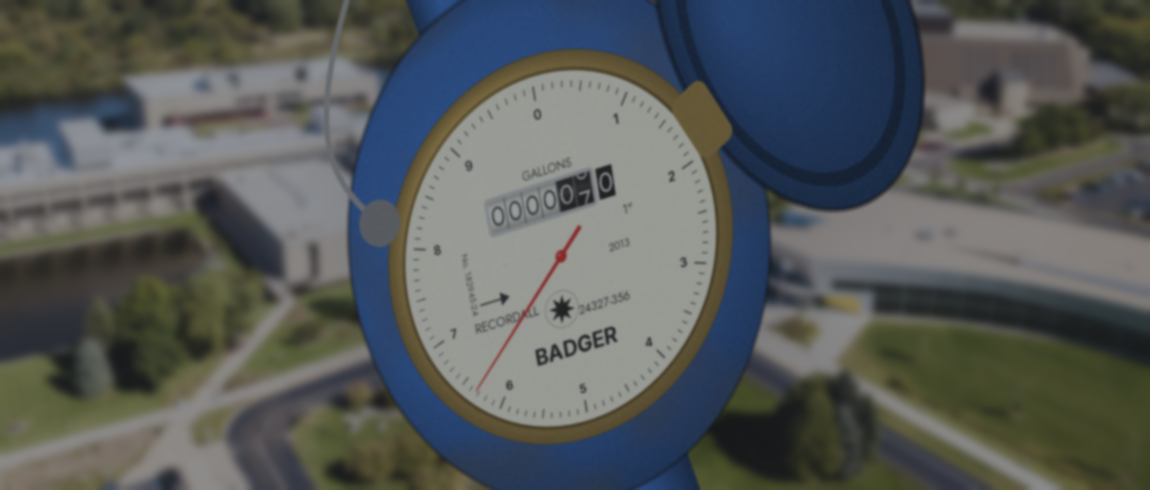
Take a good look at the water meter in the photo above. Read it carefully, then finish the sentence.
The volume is 66.3 gal
